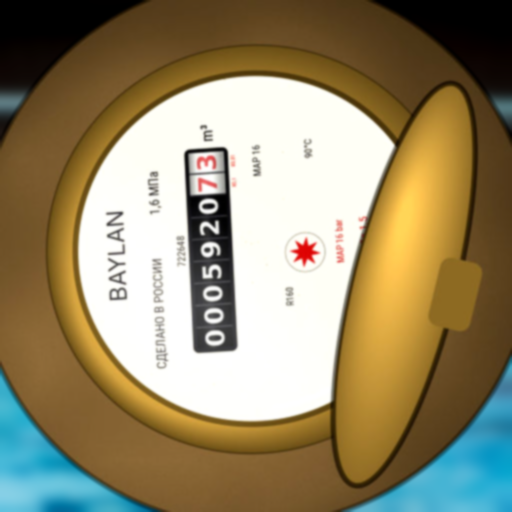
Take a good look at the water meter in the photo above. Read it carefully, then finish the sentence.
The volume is 5920.73 m³
